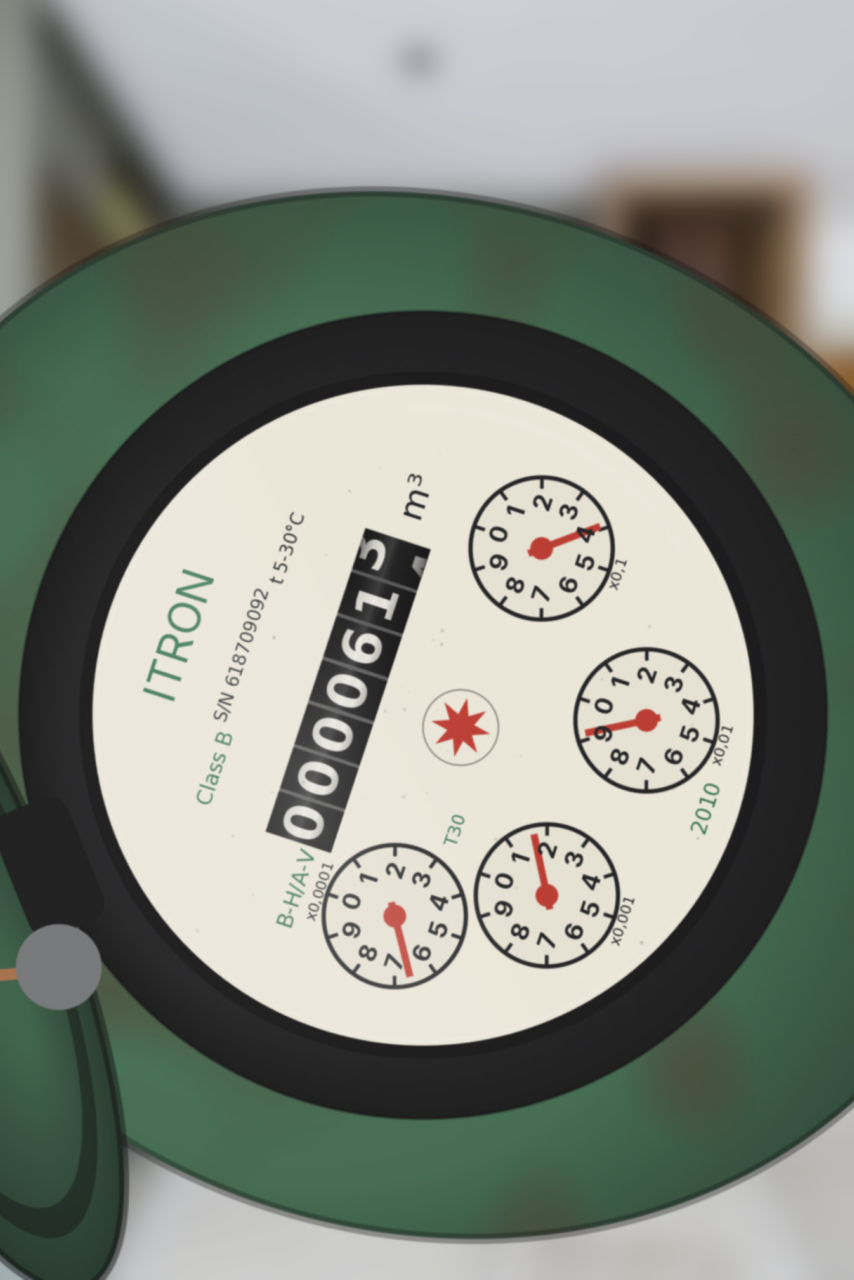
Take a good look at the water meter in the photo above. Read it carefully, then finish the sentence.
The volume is 613.3916 m³
